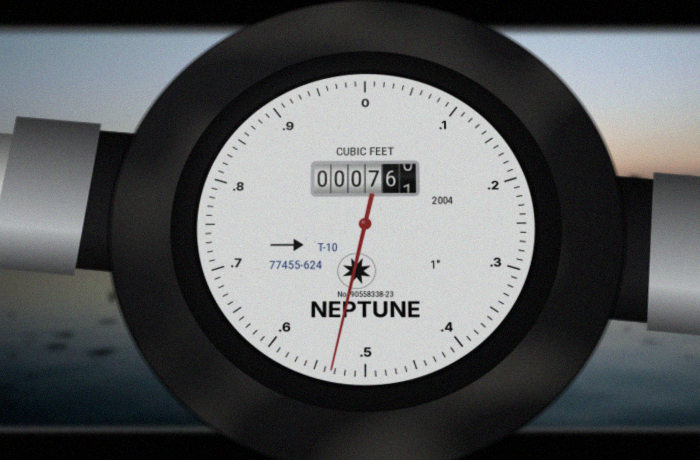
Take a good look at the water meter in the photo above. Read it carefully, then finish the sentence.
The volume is 760.53 ft³
